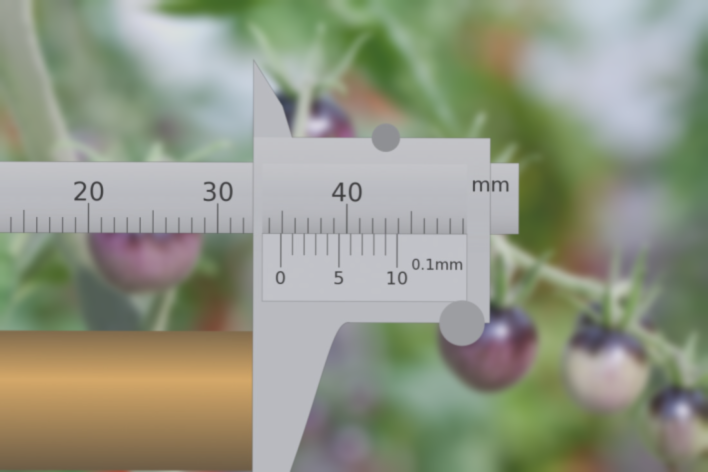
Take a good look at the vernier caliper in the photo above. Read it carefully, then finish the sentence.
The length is 34.9 mm
